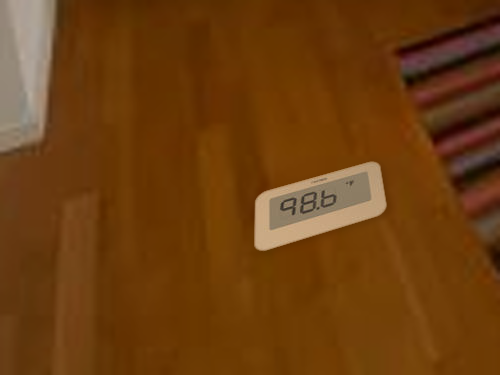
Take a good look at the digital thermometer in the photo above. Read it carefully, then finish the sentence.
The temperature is 98.6 °F
